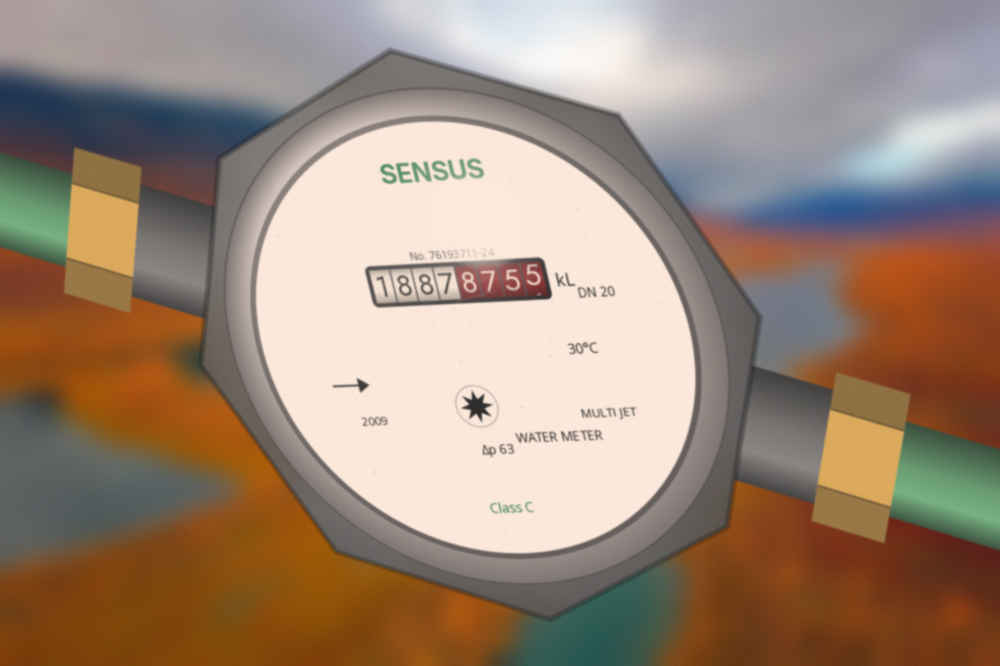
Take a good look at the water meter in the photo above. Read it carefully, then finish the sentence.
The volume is 1887.8755 kL
